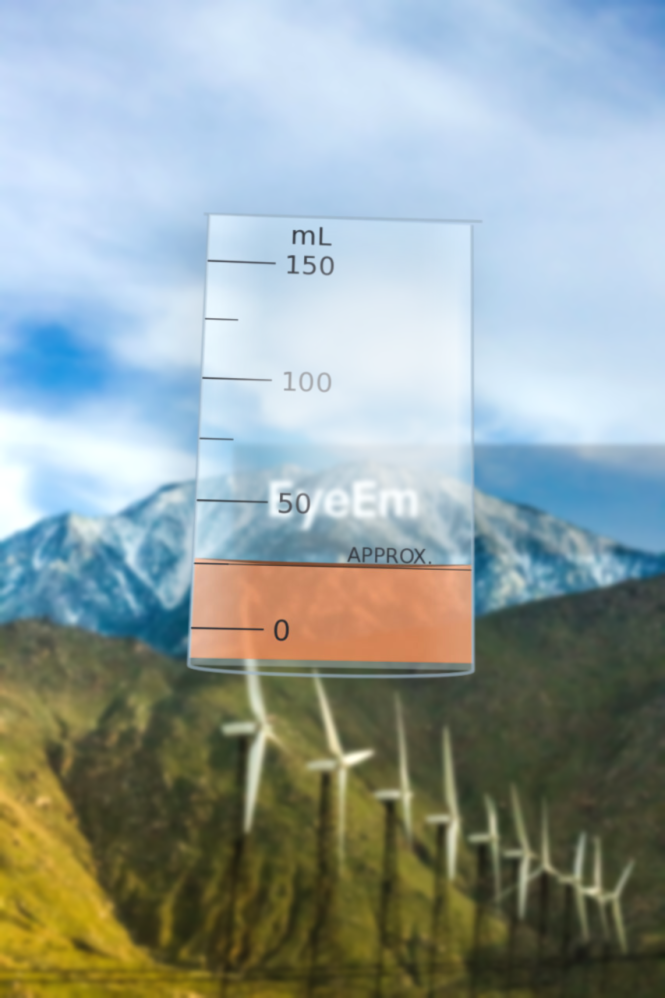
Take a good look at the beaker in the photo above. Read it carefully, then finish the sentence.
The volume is 25 mL
